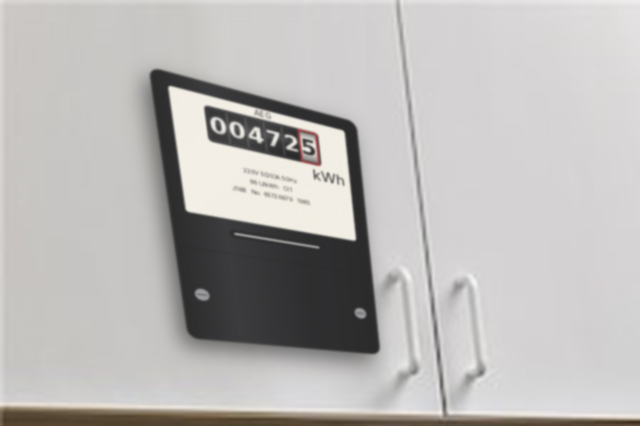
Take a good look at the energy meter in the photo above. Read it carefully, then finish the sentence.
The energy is 472.5 kWh
